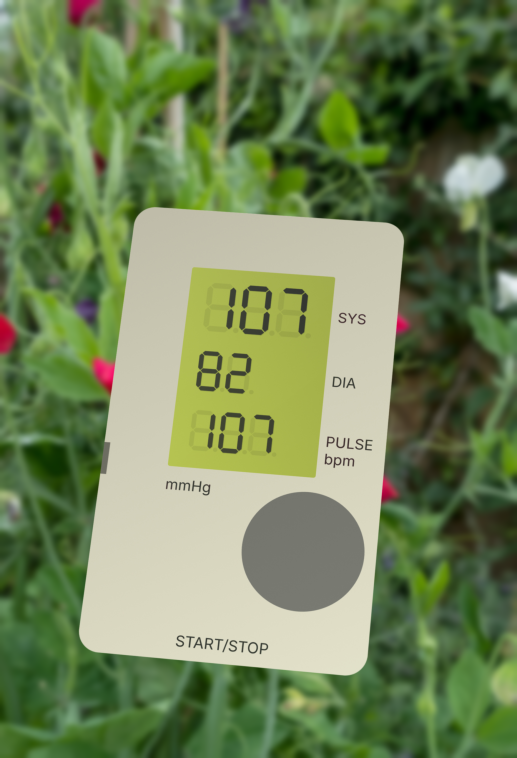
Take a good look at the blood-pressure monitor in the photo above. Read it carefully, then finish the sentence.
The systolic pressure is 107 mmHg
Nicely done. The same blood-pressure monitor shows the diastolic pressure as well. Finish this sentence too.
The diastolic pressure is 82 mmHg
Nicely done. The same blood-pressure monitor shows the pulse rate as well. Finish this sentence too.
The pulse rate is 107 bpm
